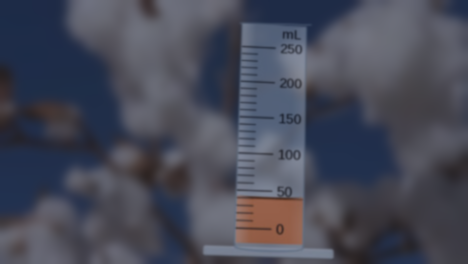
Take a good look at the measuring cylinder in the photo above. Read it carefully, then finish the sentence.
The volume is 40 mL
